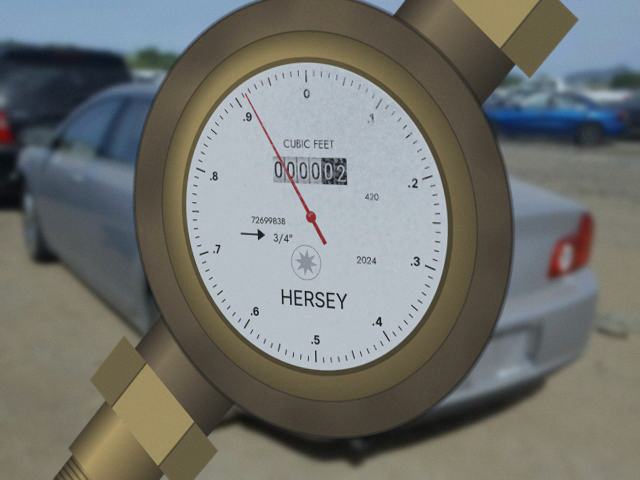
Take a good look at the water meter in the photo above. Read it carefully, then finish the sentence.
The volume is 1.91 ft³
